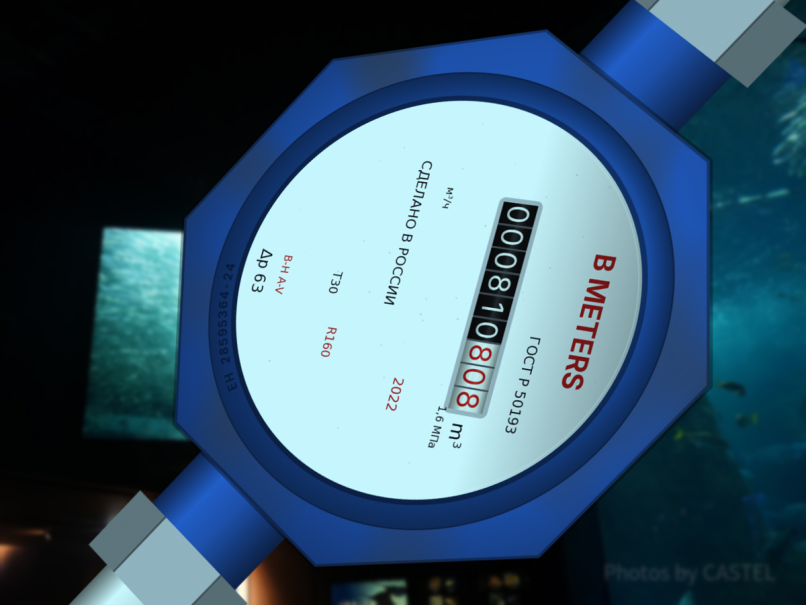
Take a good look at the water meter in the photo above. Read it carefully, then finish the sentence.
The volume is 810.808 m³
